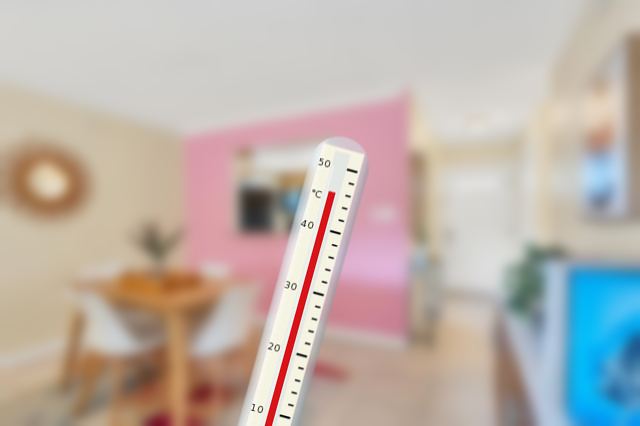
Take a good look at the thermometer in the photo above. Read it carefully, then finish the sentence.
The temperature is 46 °C
